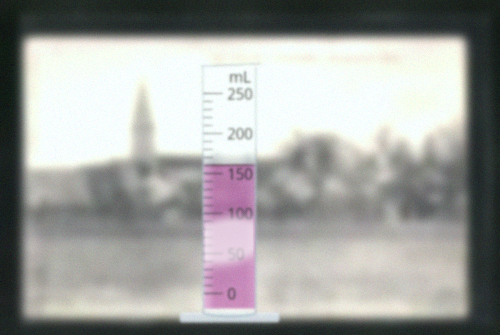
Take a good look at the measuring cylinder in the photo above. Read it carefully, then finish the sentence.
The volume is 160 mL
